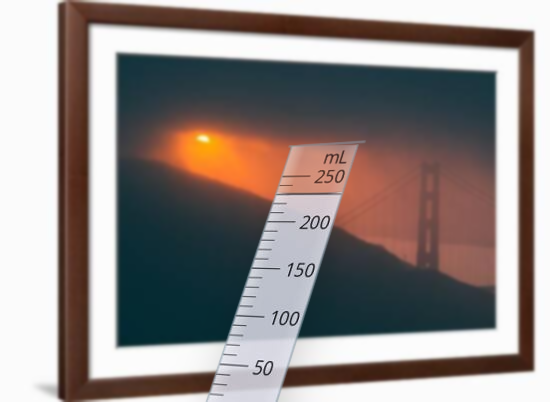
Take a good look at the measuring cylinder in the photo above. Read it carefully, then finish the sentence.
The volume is 230 mL
